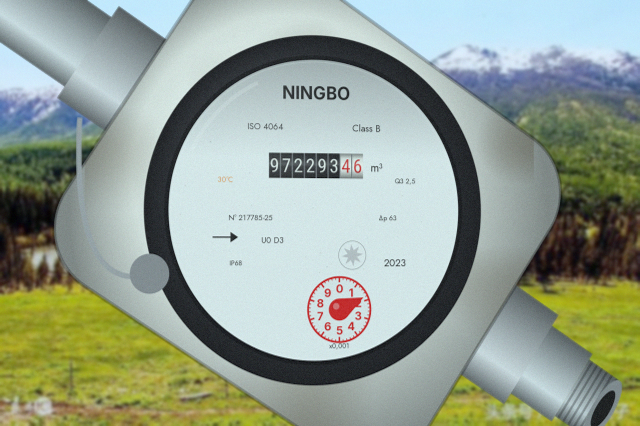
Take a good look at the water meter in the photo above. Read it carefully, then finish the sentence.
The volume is 972293.461 m³
